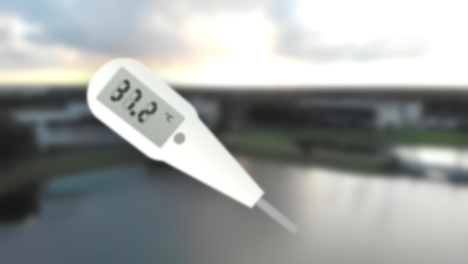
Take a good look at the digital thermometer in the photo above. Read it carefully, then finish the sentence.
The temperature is 37.2 °C
